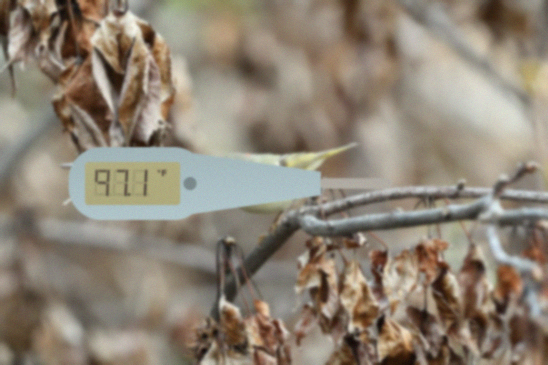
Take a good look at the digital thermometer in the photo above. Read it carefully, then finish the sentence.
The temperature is 97.1 °F
